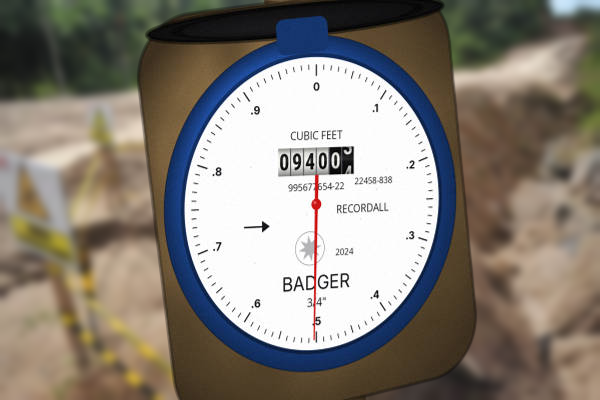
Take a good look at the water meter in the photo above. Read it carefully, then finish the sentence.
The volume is 94003.50 ft³
